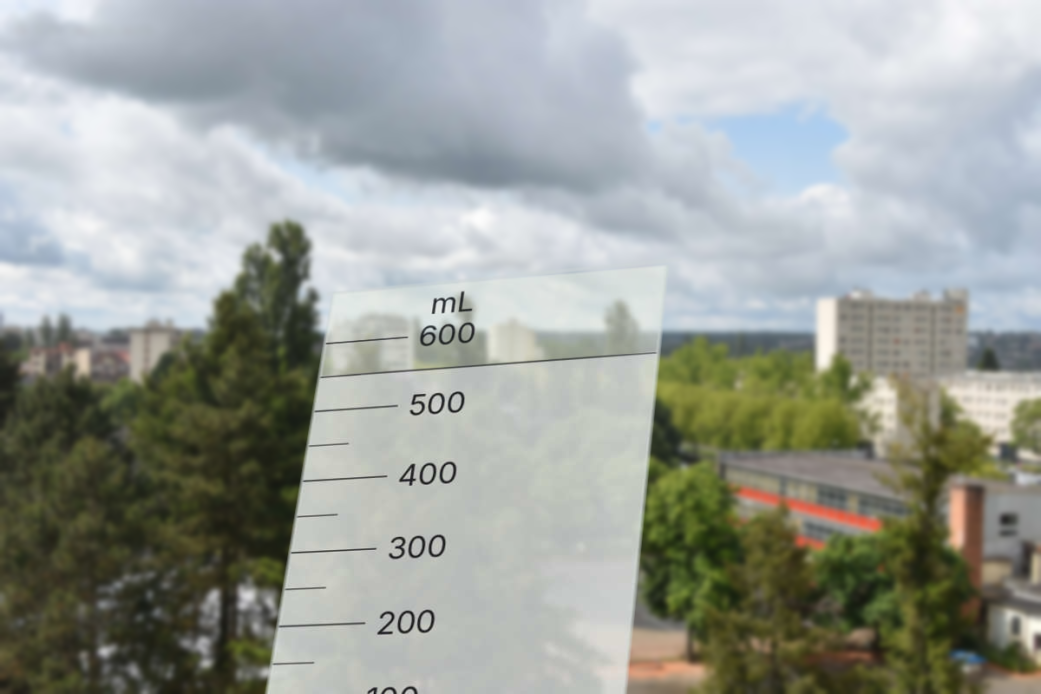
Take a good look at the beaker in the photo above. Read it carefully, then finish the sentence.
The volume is 550 mL
